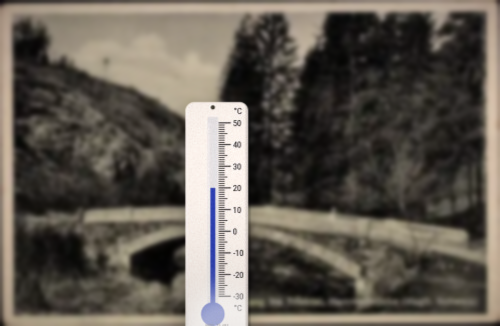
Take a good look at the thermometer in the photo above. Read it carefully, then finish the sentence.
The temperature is 20 °C
